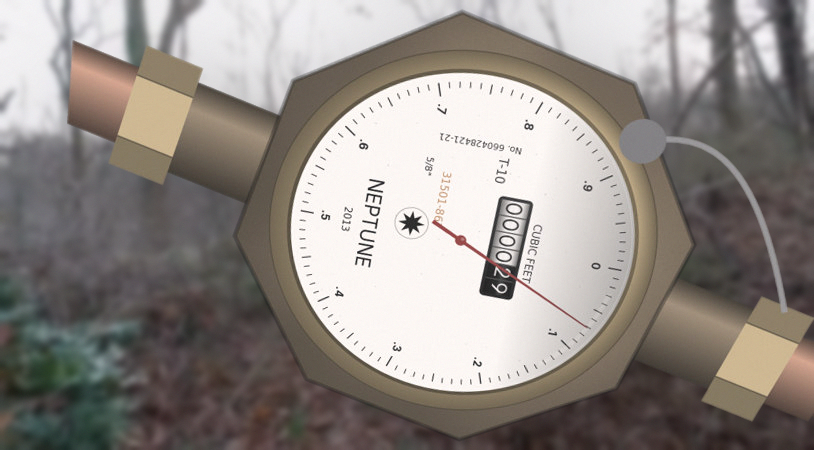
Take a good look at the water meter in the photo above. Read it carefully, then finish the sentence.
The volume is 29.07 ft³
